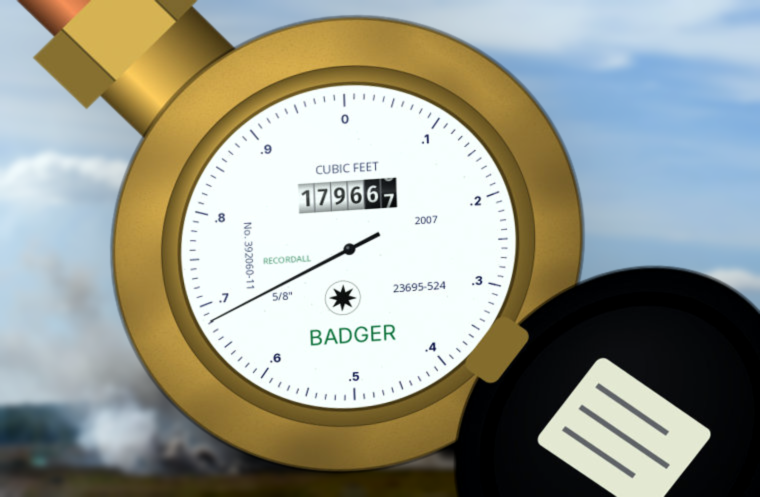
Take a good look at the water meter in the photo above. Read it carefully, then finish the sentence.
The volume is 179666.68 ft³
